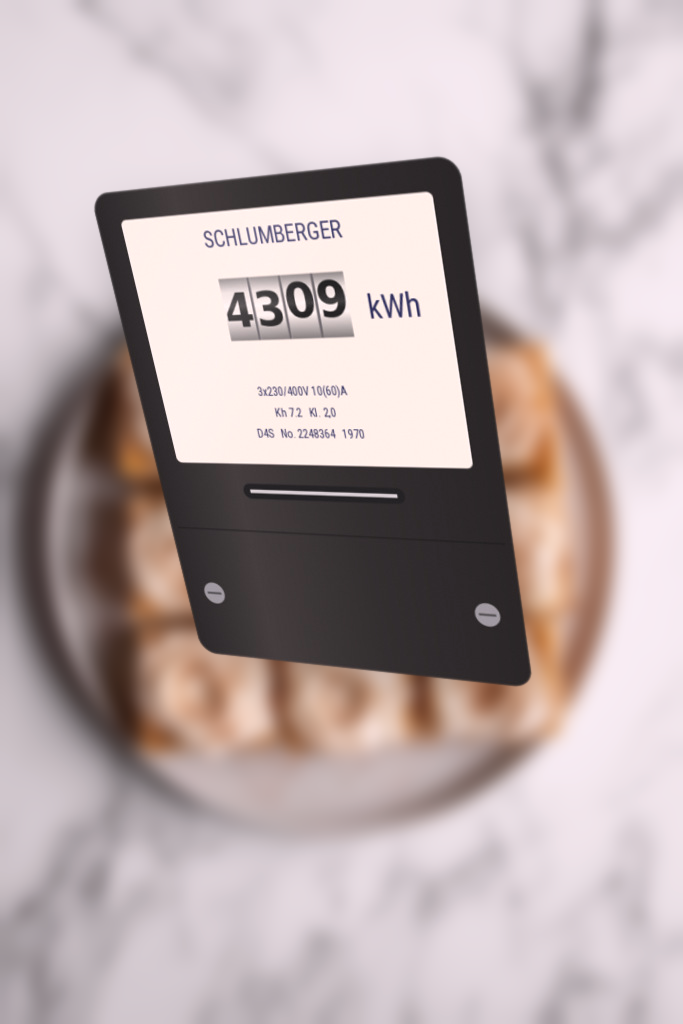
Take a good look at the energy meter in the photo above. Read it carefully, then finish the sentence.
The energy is 4309 kWh
